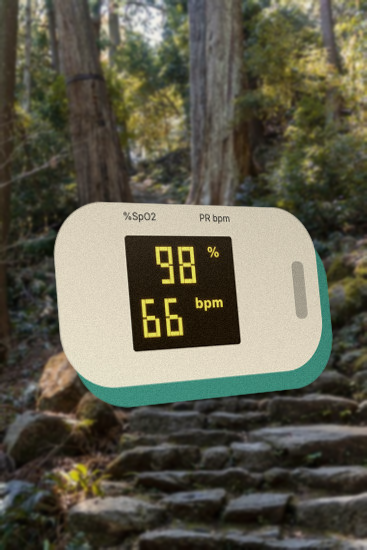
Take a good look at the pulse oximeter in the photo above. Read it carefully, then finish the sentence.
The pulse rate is 66 bpm
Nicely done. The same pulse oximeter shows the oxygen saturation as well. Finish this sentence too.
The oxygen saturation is 98 %
